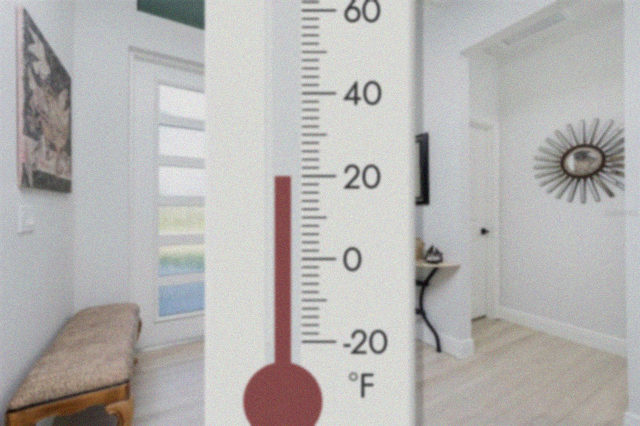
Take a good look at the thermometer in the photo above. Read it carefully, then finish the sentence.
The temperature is 20 °F
